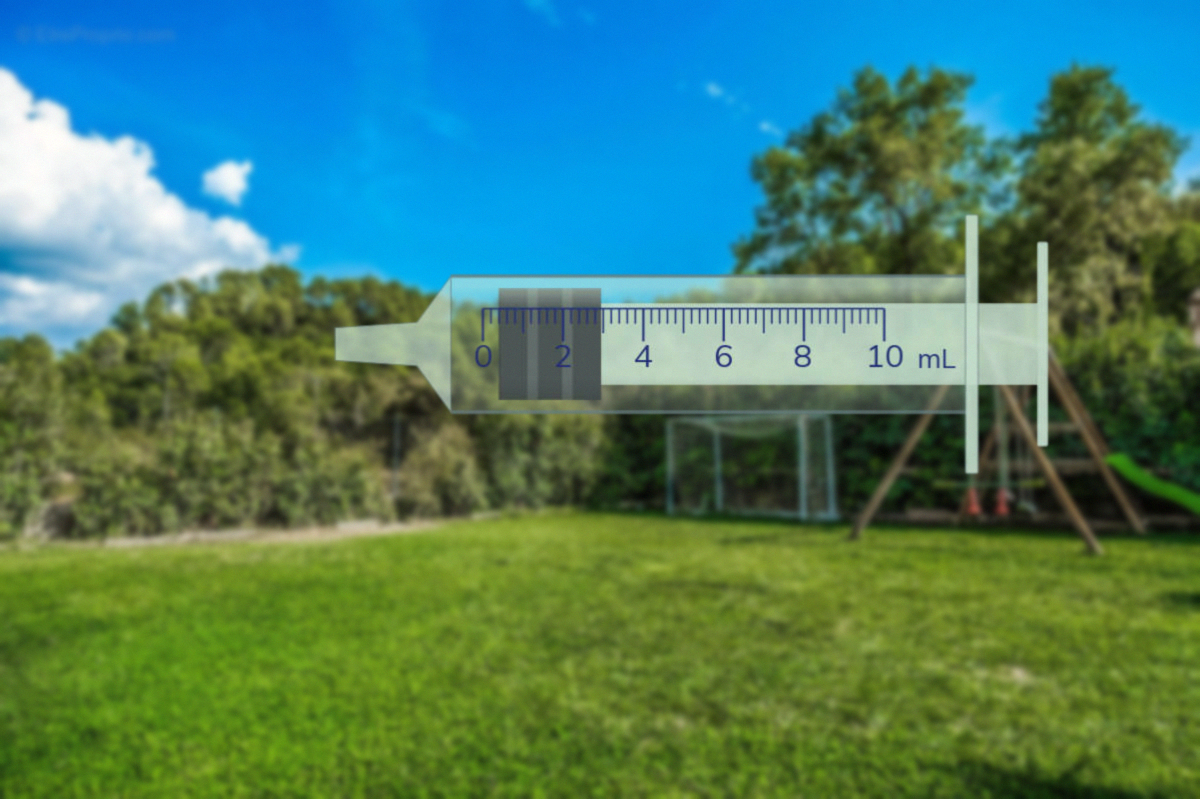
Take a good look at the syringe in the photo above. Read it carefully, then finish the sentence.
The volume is 0.4 mL
